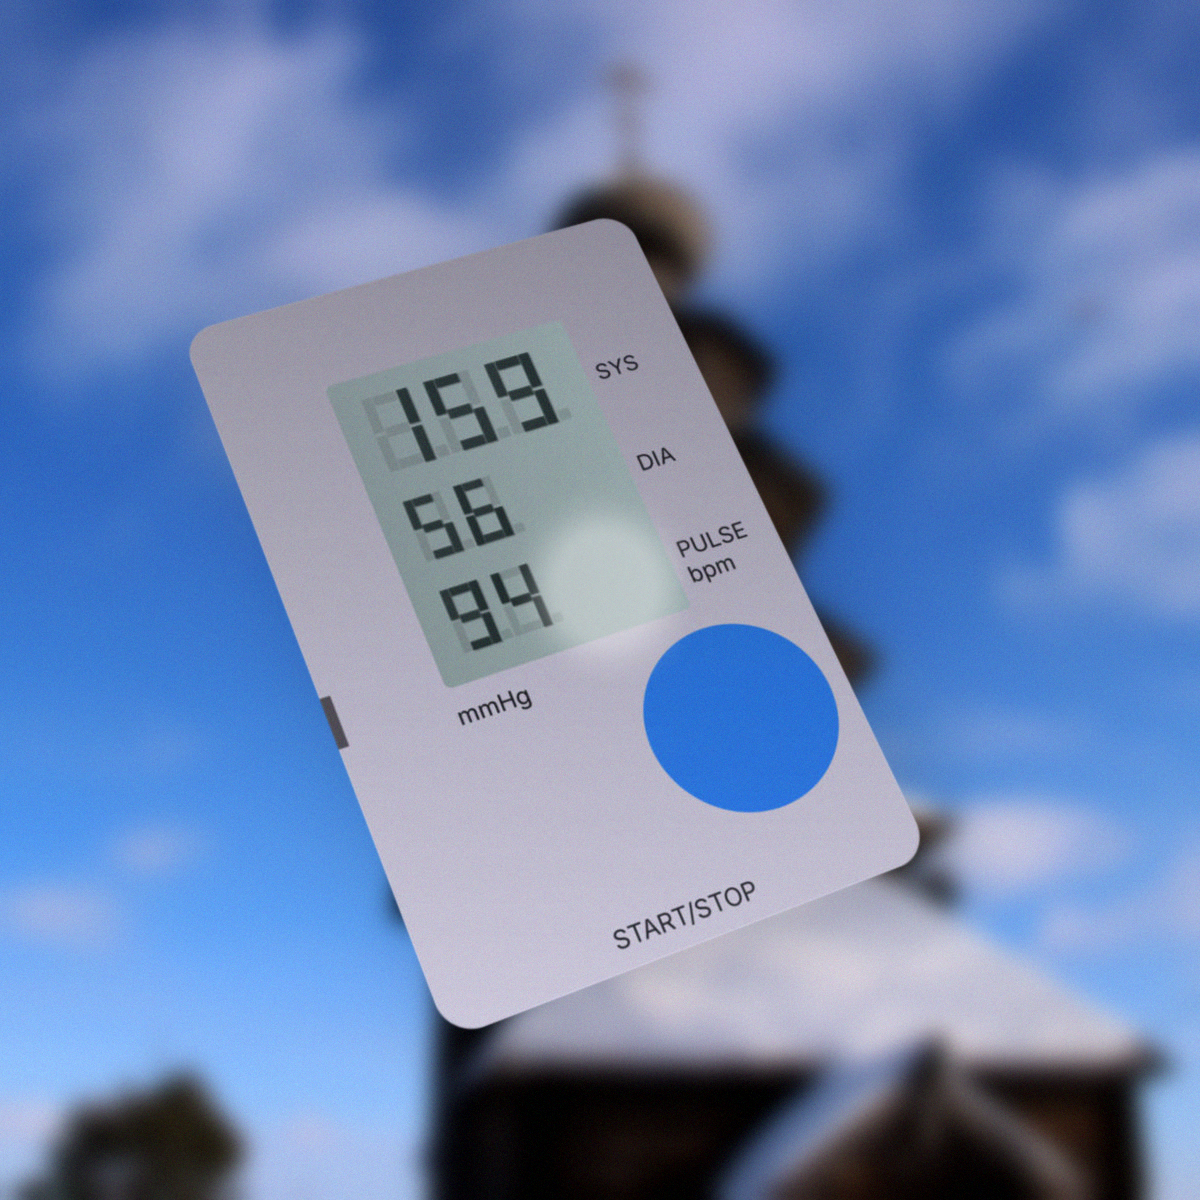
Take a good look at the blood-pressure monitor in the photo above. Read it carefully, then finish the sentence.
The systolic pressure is 159 mmHg
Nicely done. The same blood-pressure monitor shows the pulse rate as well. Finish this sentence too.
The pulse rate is 94 bpm
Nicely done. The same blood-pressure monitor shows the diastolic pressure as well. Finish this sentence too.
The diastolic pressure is 56 mmHg
